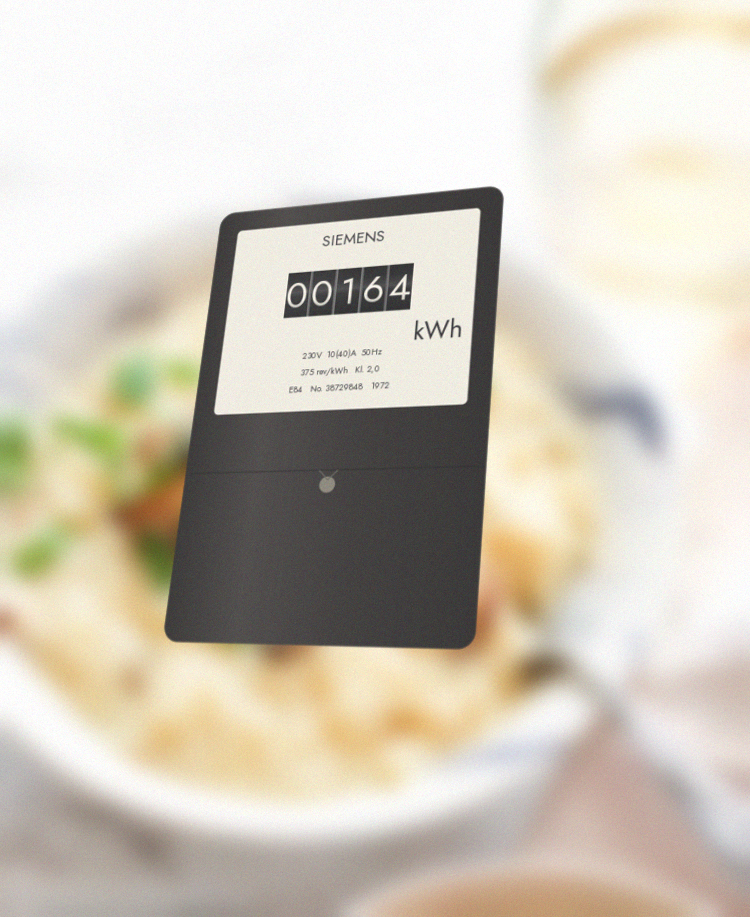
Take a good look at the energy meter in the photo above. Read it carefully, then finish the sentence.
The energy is 164 kWh
